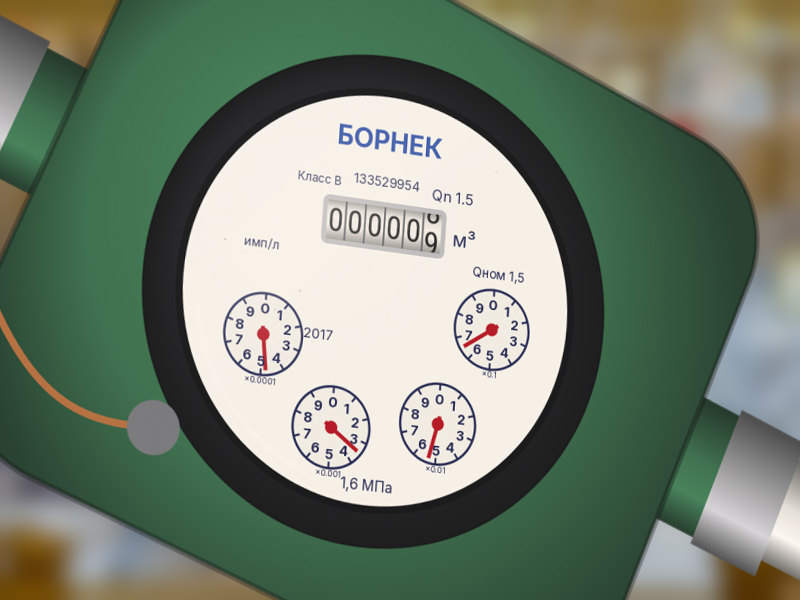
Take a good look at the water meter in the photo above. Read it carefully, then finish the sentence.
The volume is 8.6534 m³
